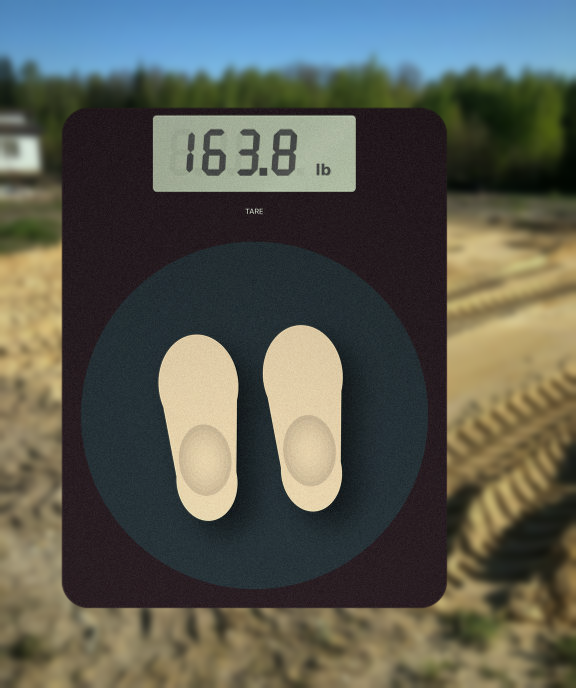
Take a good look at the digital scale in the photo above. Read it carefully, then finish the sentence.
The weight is 163.8 lb
